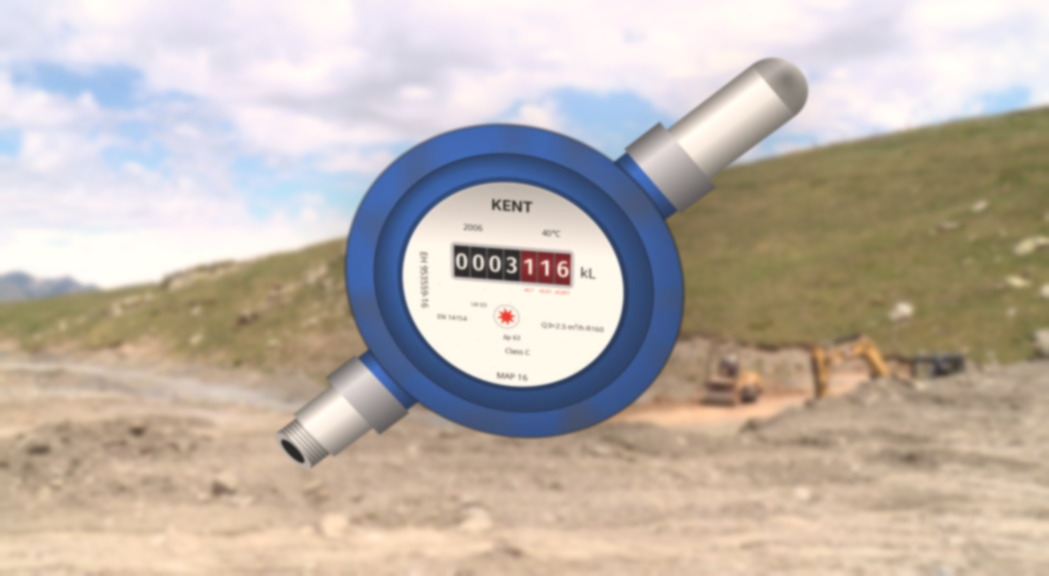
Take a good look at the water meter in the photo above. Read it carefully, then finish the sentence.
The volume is 3.116 kL
